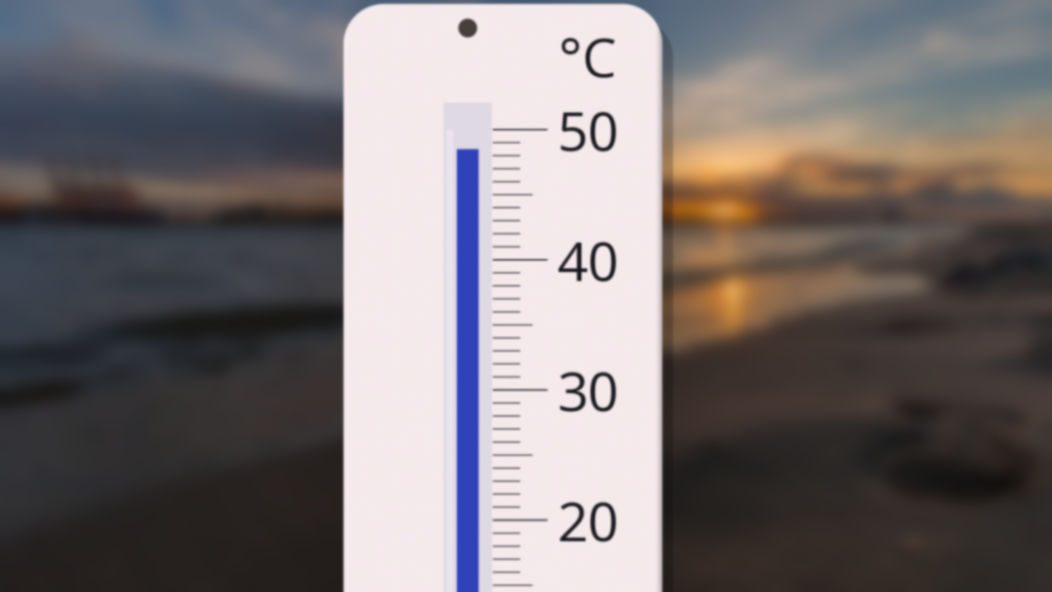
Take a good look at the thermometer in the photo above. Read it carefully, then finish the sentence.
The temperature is 48.5 °C
